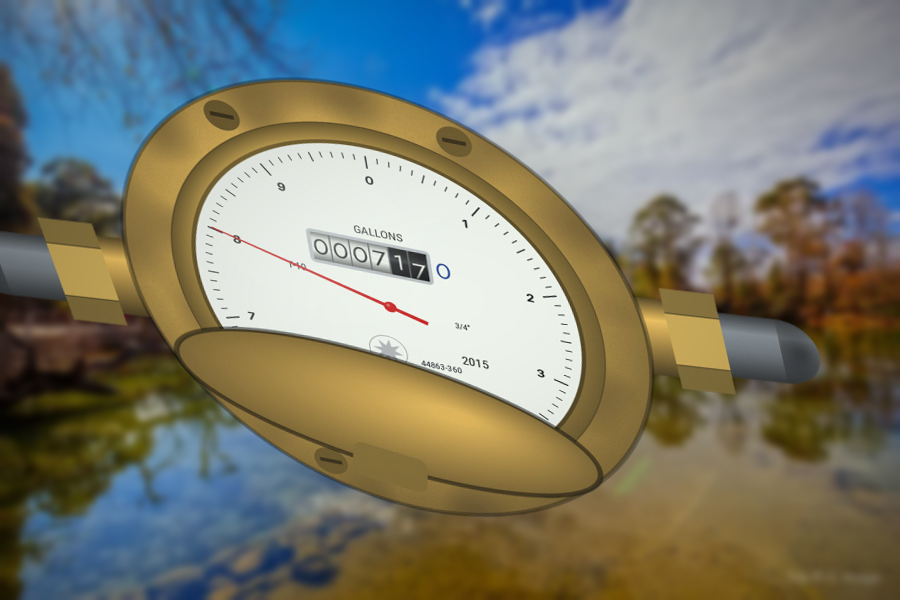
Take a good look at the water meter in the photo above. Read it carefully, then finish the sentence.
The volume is 7168.0 gal
